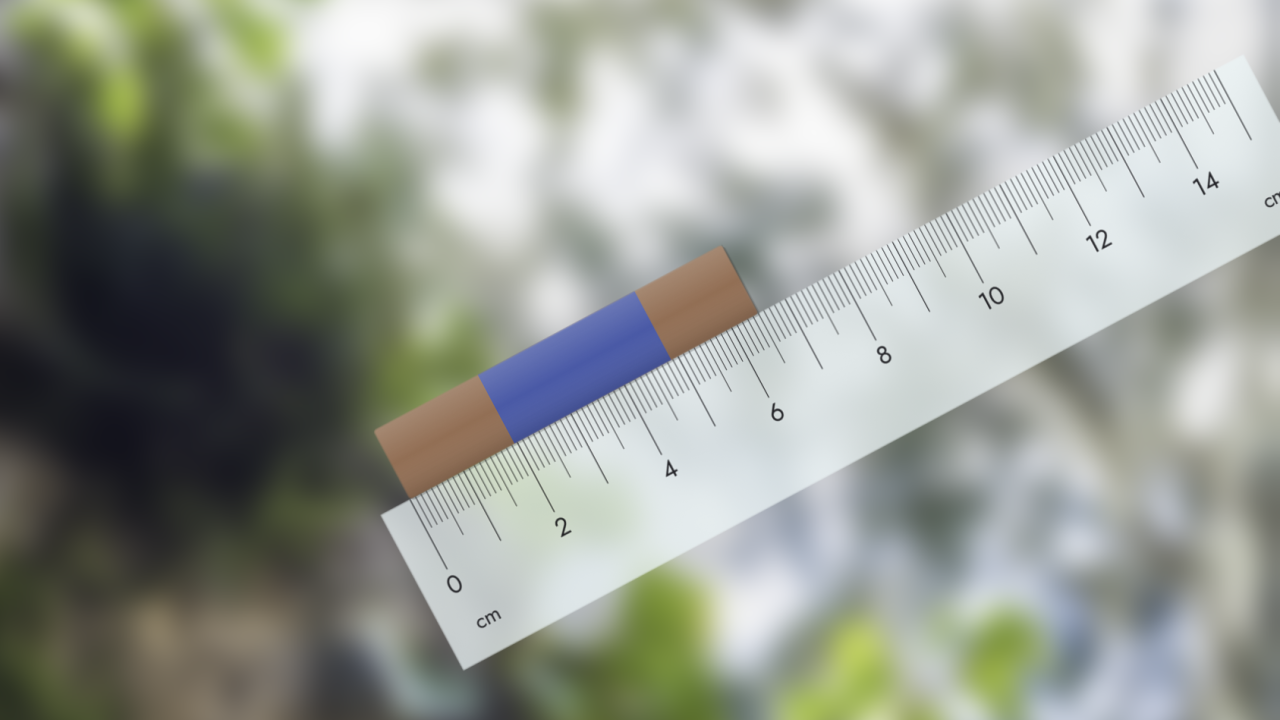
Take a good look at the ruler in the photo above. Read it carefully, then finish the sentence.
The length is 6.5 cm
